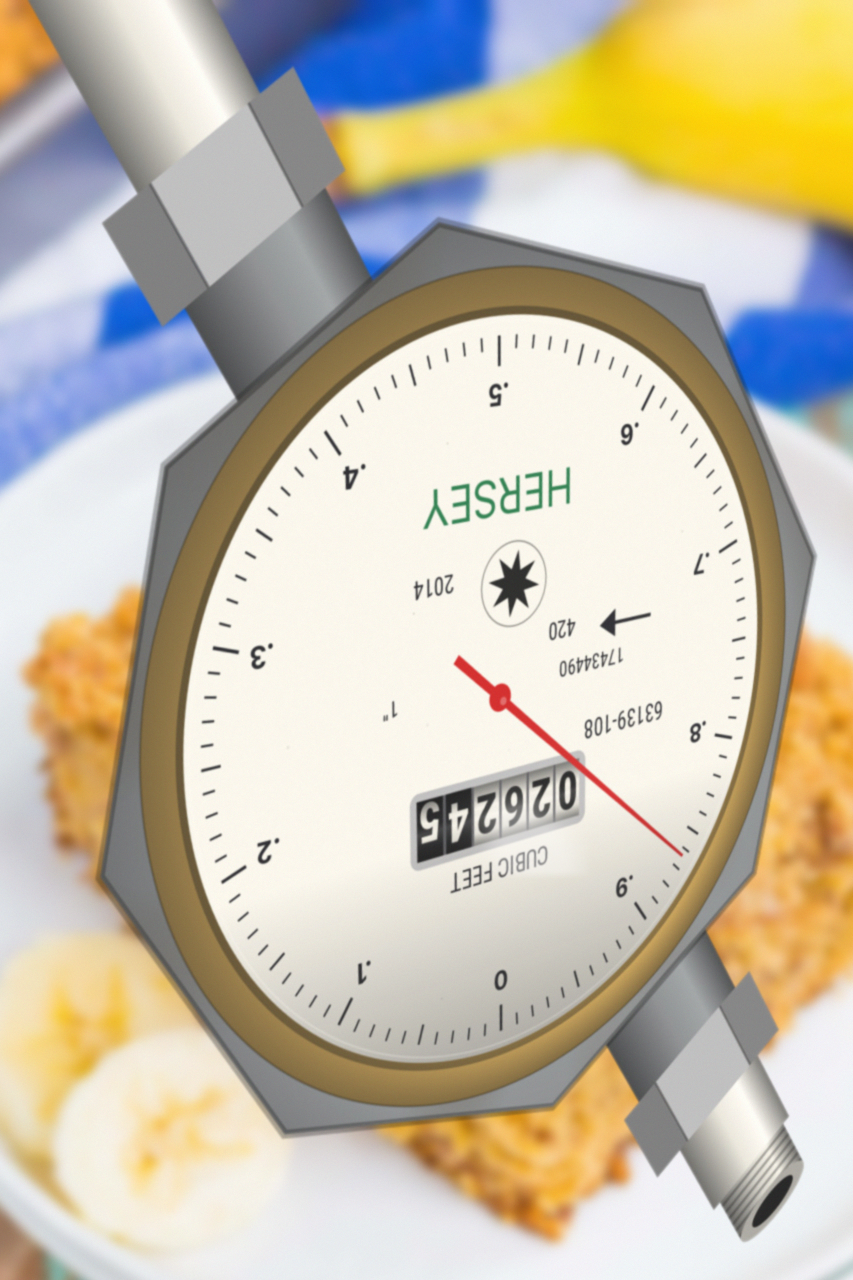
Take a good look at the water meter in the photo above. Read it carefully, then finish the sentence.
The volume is 26244.86 ft³
